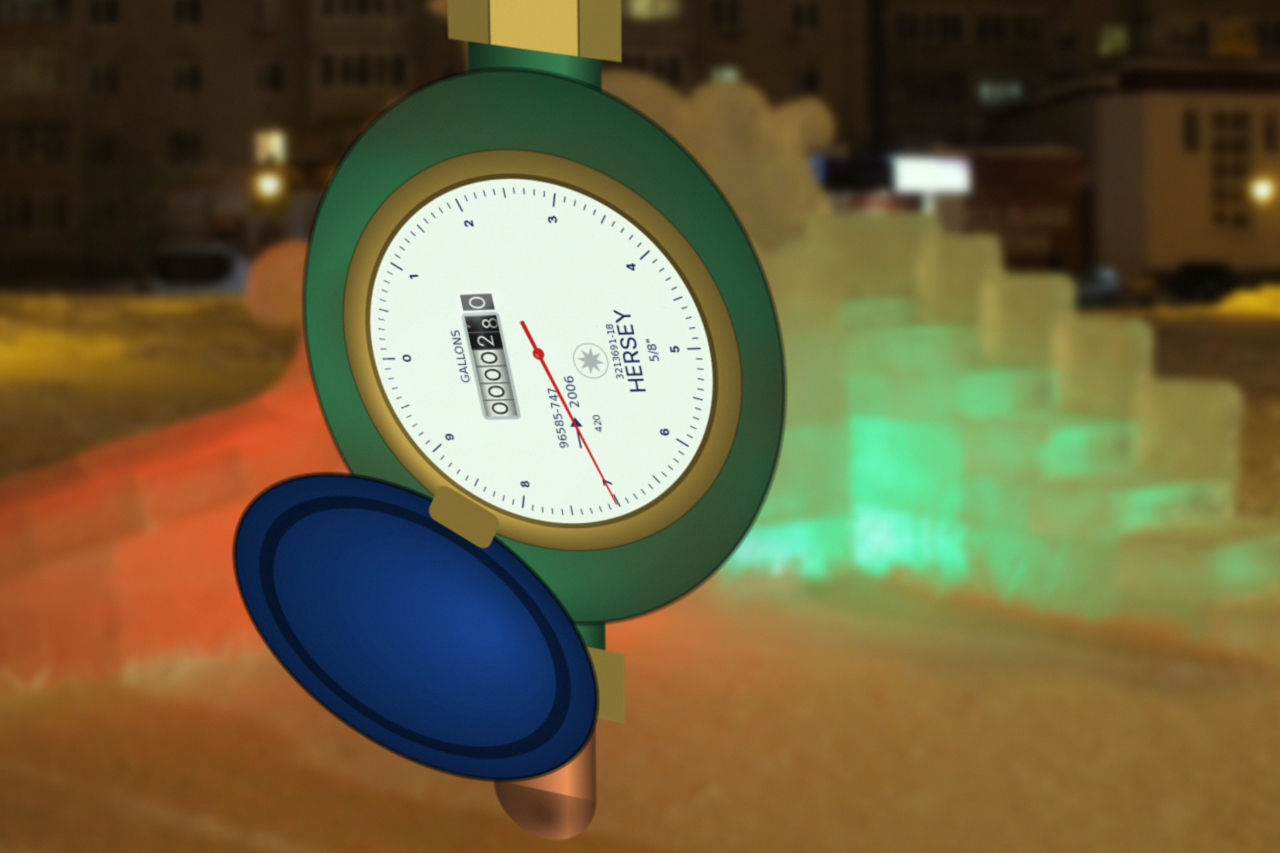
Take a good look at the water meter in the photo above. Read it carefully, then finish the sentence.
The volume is 277.0 gal
